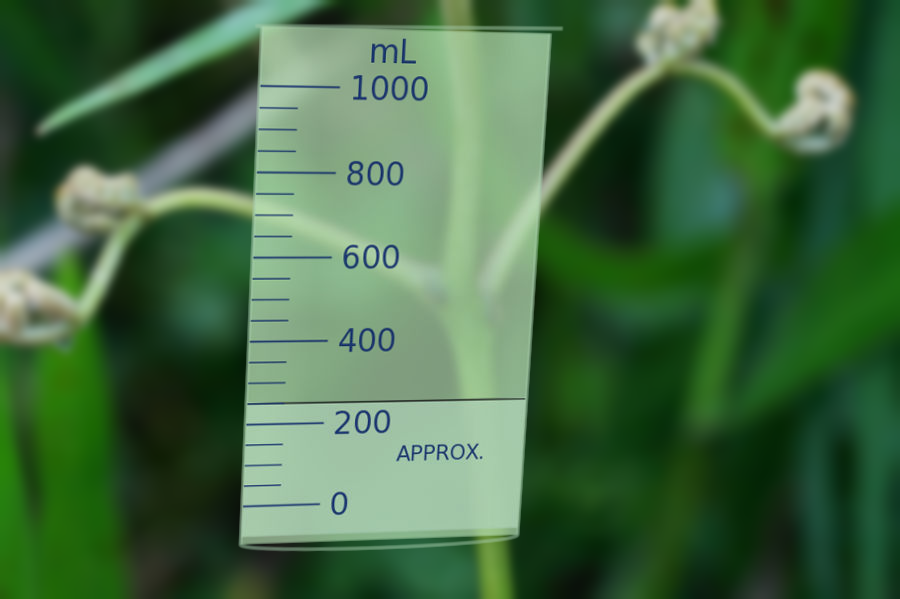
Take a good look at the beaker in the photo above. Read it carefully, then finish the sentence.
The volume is 250 mL
